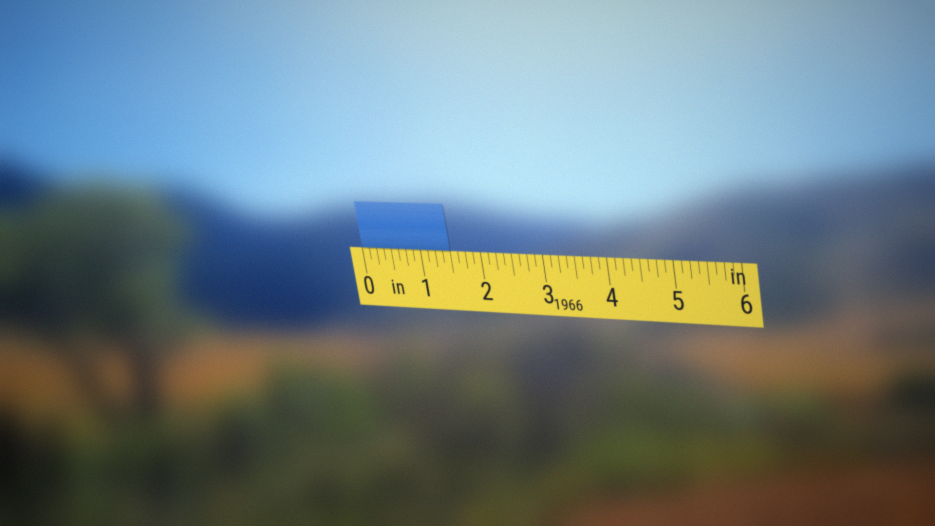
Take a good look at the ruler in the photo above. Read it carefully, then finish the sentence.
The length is 1.5 in
